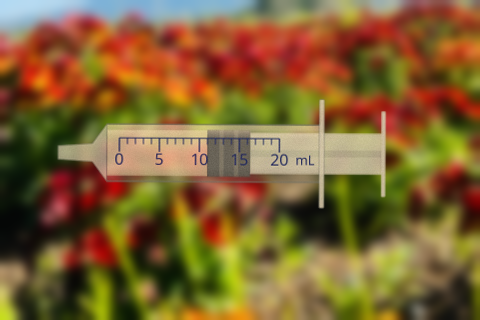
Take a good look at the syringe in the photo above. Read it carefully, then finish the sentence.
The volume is 11 mL
